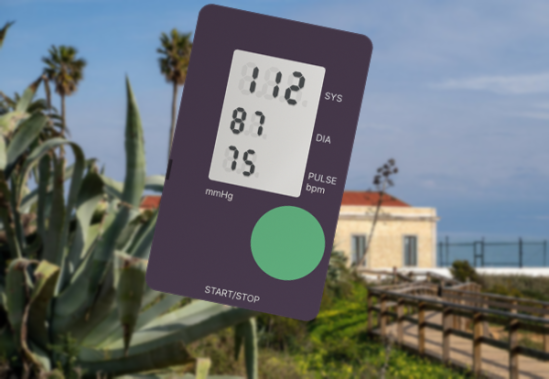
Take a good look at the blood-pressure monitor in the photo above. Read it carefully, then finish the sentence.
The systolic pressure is 112 mmHg
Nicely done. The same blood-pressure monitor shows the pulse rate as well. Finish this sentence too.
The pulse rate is 75 bpm
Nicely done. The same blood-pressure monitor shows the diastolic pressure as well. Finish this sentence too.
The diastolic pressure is 87 mmHg
